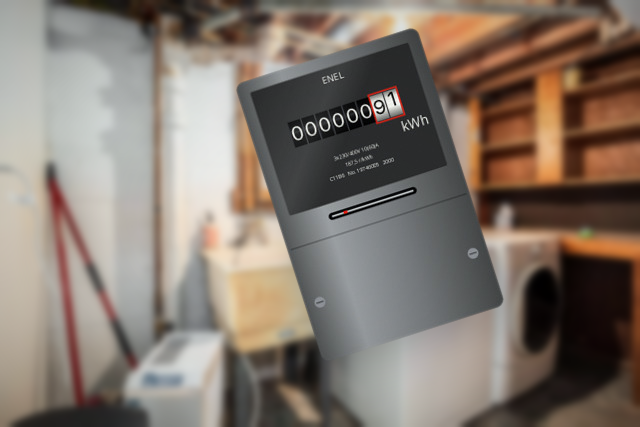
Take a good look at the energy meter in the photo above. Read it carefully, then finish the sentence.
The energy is 0.91 kWh
